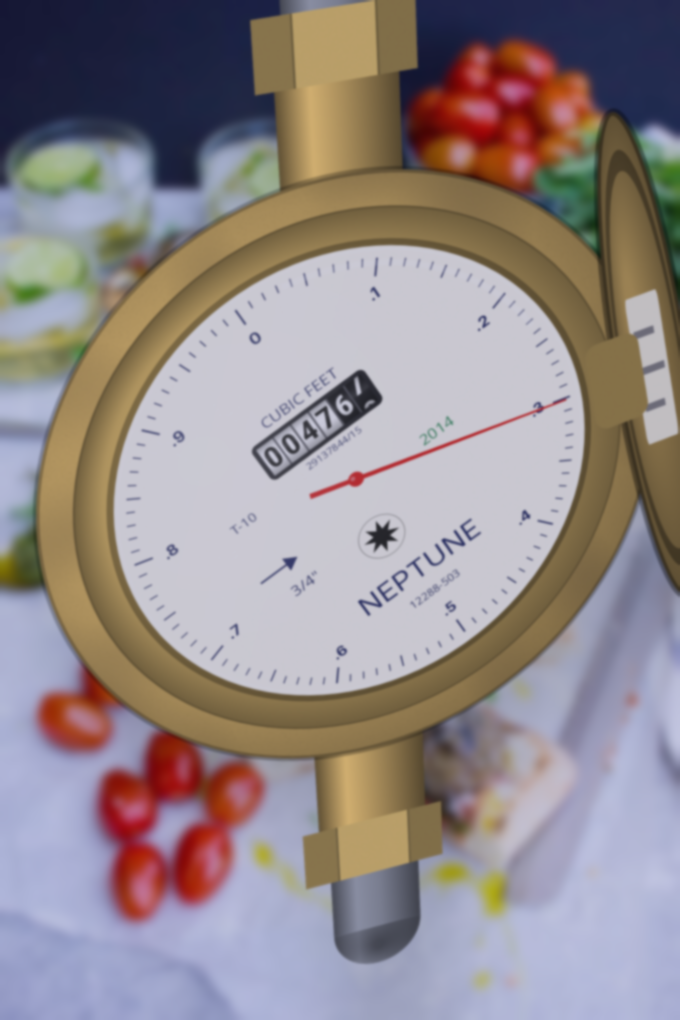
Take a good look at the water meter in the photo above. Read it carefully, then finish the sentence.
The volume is 4767.30 ft³
